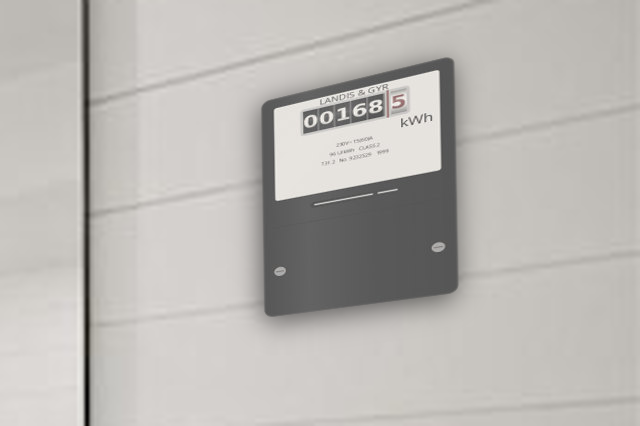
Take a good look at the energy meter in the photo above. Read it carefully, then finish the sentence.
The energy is 168.5 kWh
